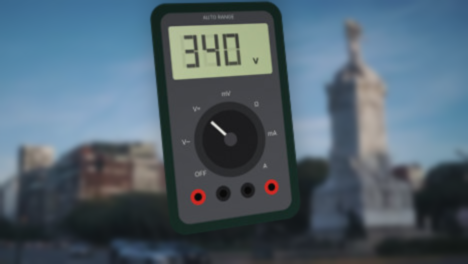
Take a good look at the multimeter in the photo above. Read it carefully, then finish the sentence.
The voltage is 340 V
